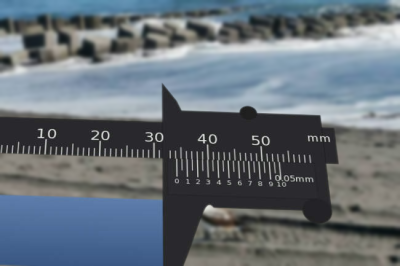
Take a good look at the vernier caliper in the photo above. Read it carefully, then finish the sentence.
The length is 34.2 mm
